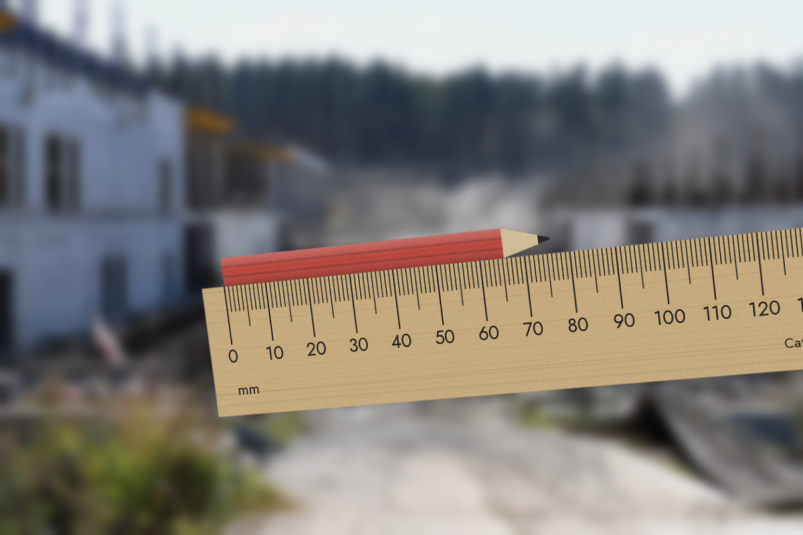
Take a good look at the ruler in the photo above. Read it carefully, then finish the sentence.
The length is 76 mm
